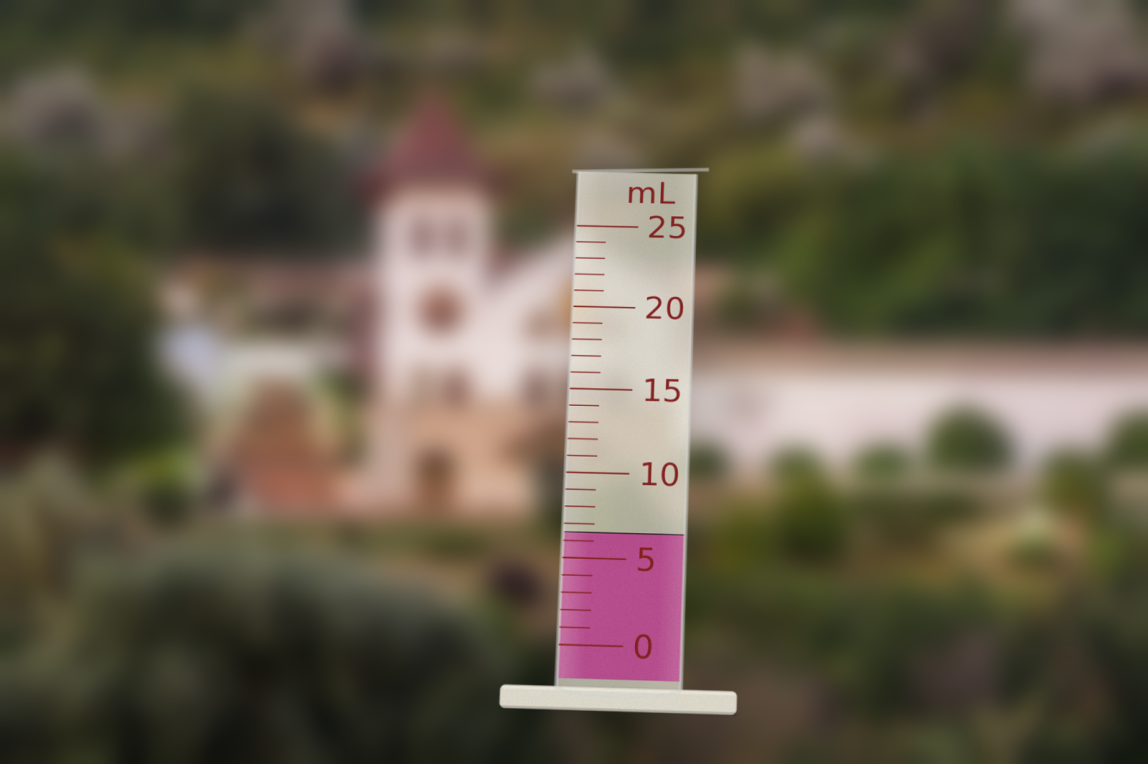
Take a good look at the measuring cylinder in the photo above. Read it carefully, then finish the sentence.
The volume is 6.5 mL
